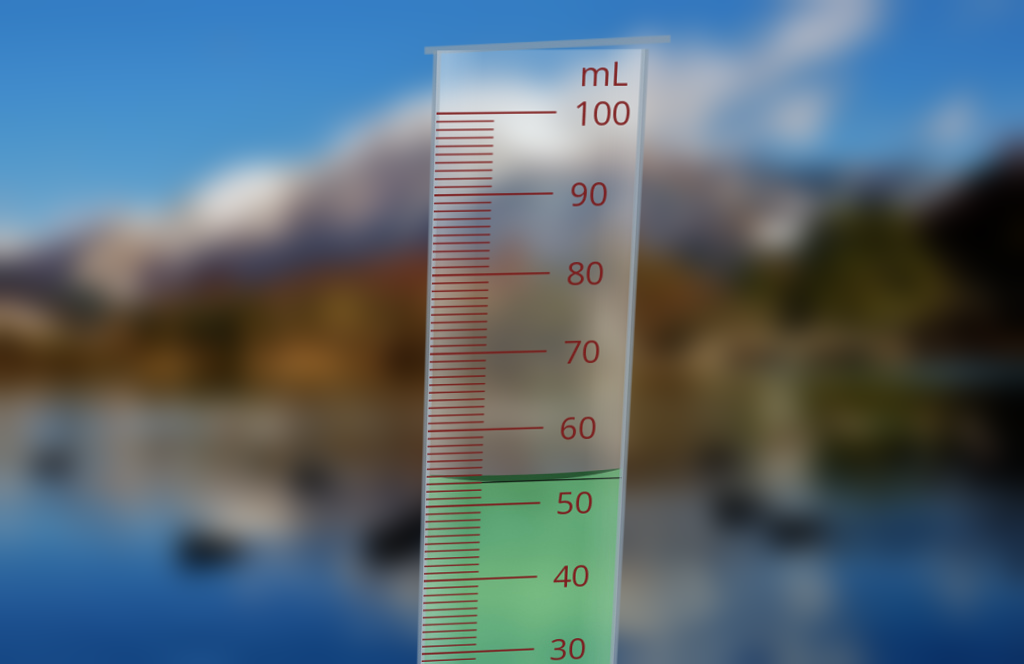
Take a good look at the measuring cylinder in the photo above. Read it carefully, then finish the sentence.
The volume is 53 mL
